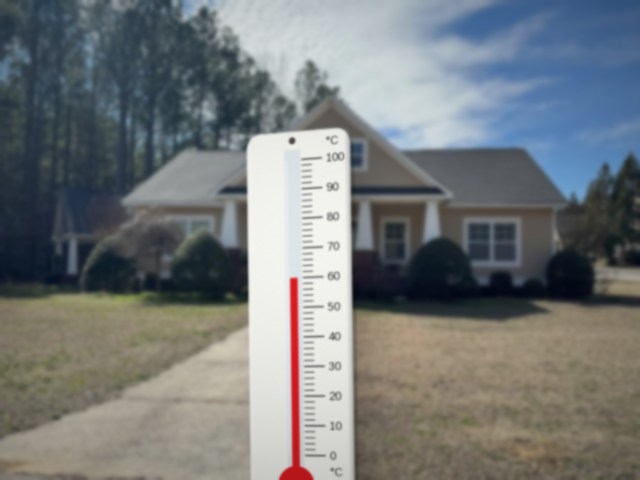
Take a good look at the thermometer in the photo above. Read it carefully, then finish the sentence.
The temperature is 60 °C
